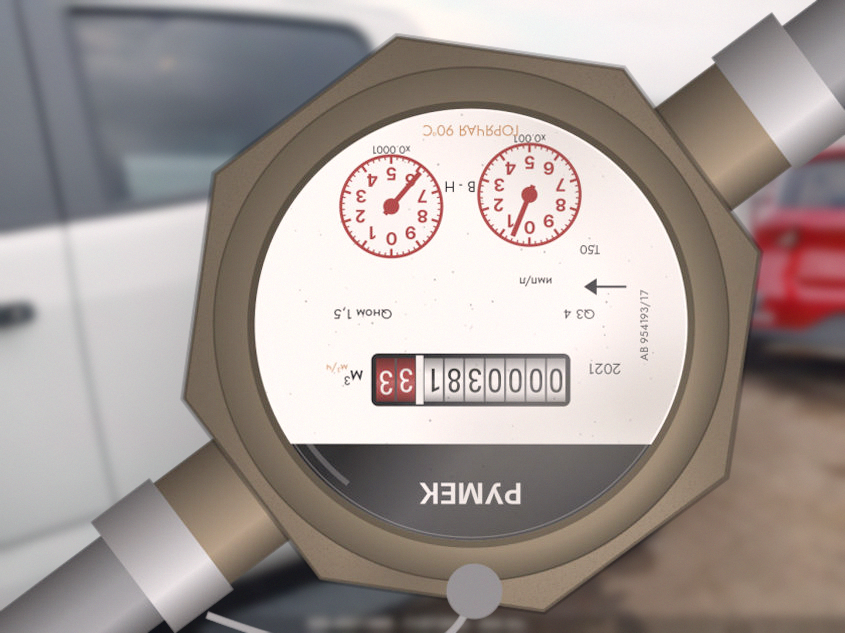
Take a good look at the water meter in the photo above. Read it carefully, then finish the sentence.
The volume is 381.3306 m³
